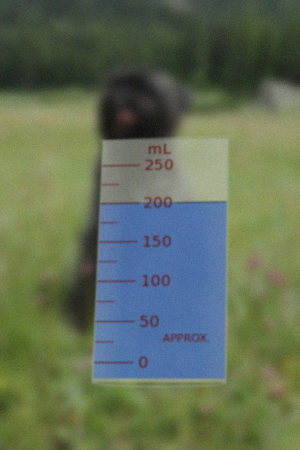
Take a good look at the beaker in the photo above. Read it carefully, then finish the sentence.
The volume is 200 mL
